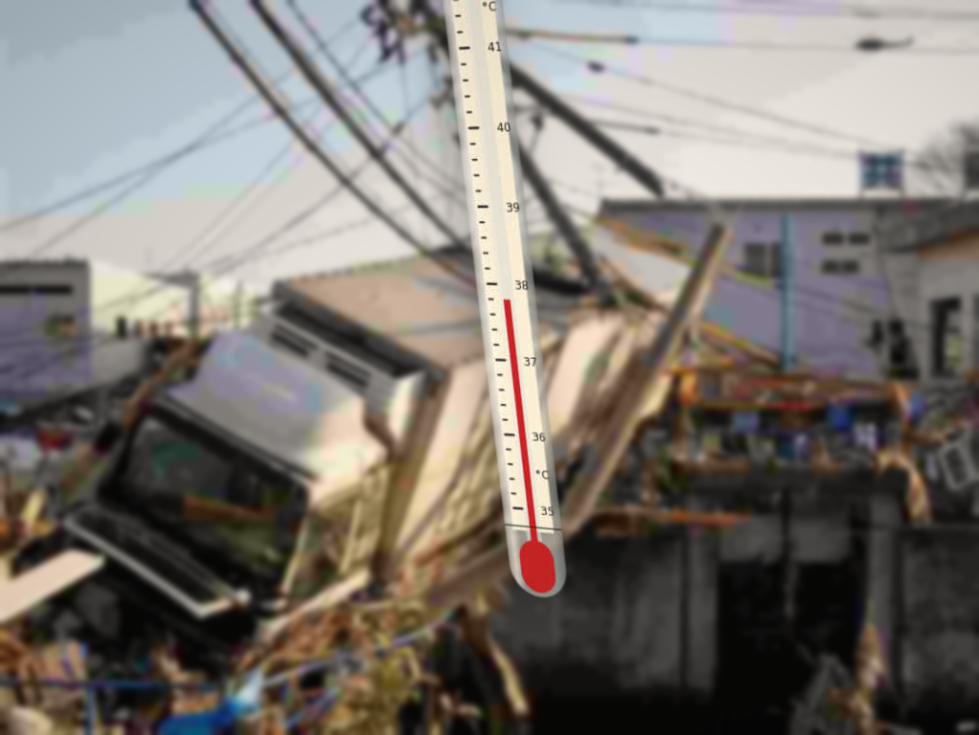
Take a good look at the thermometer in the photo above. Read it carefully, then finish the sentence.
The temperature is 37.8 °C
